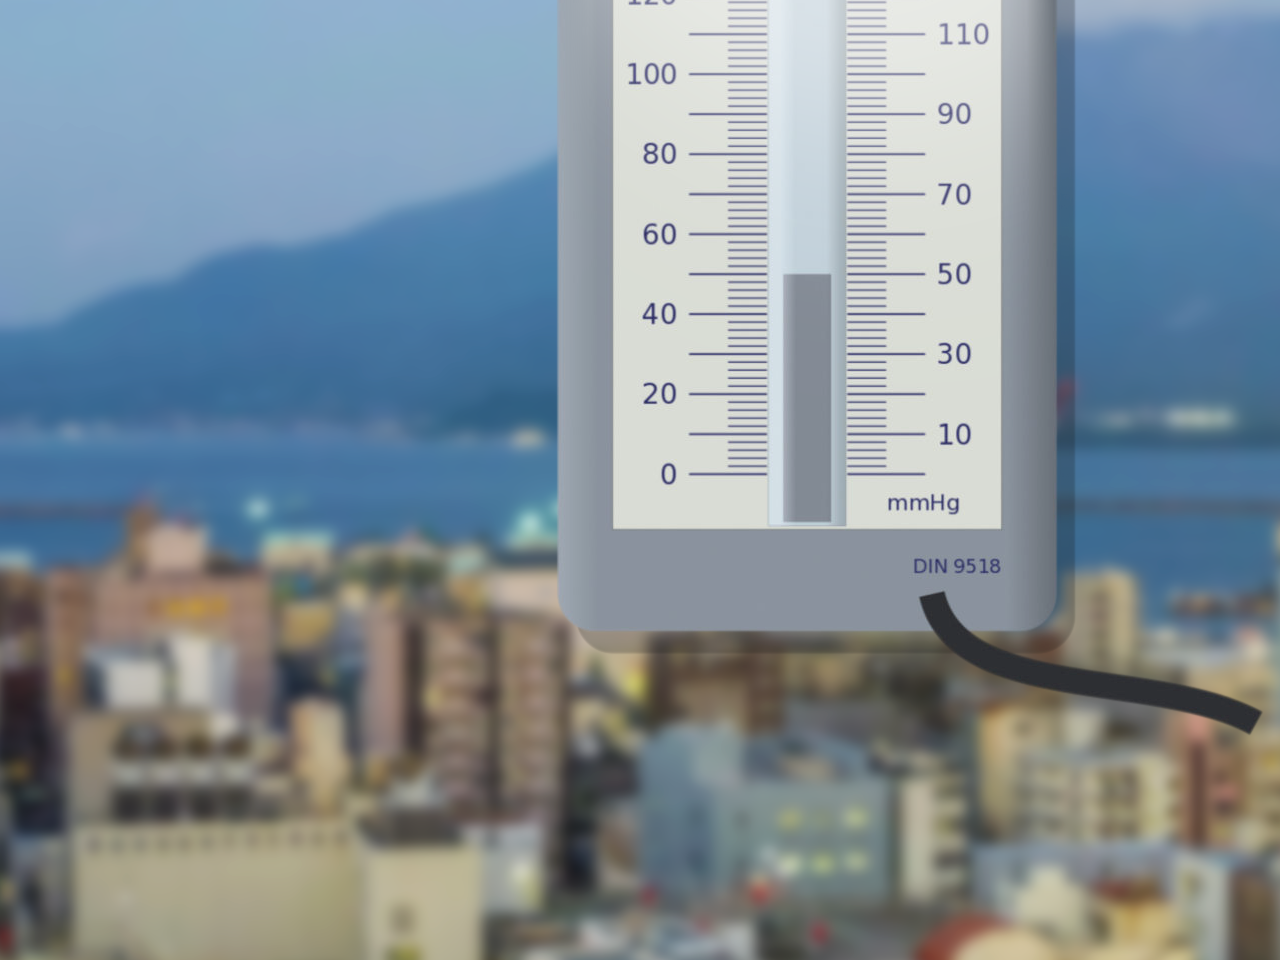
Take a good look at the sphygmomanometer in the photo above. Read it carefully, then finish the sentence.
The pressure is 50 mmHg
